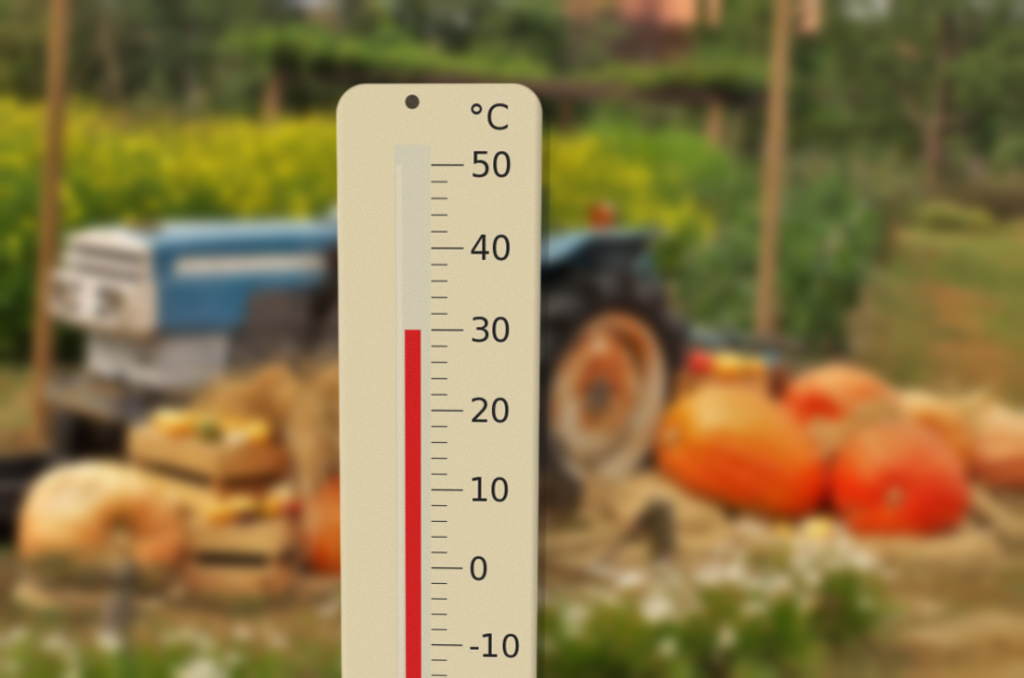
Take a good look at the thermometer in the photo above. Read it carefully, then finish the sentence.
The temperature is 30 °C
